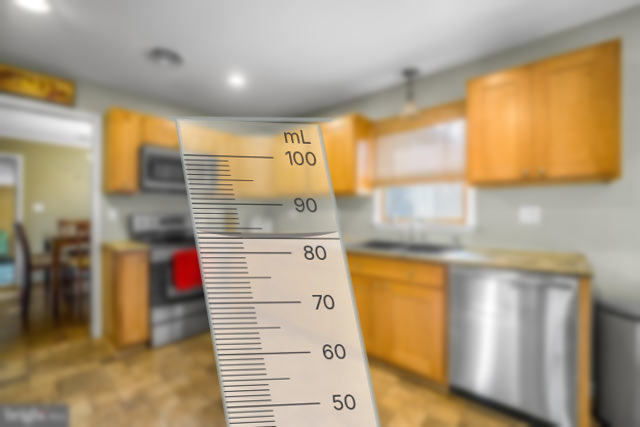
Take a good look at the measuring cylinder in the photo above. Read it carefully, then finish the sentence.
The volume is 83 mL
